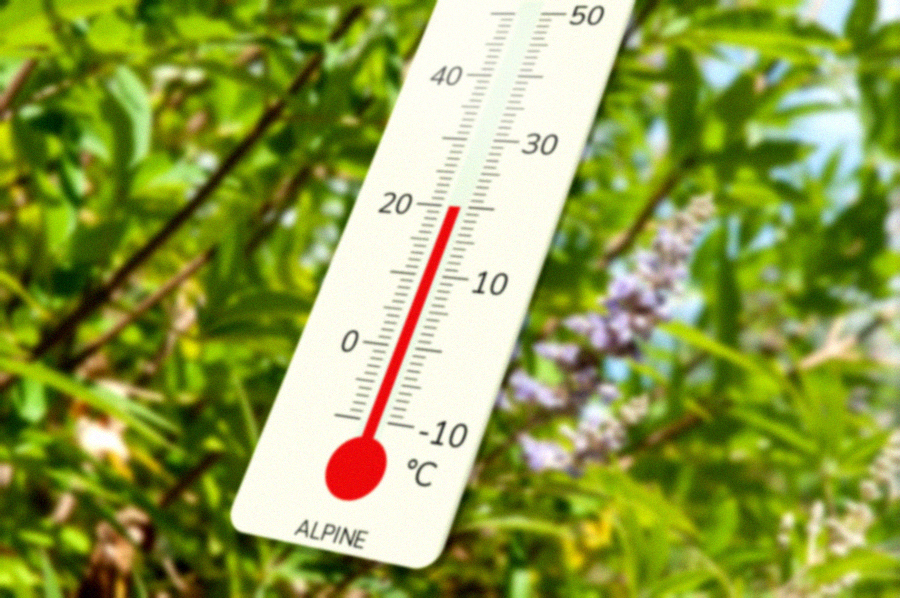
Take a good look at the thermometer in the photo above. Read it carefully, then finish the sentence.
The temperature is 20 °C
